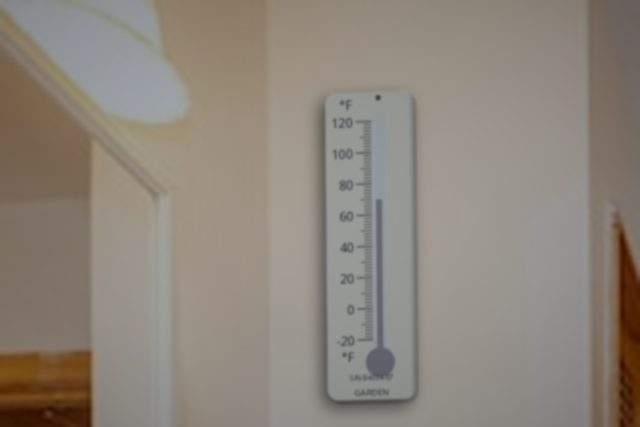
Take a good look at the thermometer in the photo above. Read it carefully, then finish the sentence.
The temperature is 70 °F
